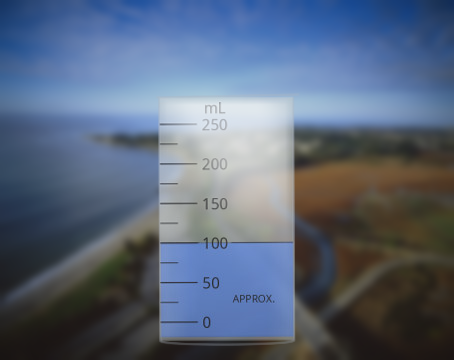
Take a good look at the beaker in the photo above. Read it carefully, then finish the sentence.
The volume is 100 mL
